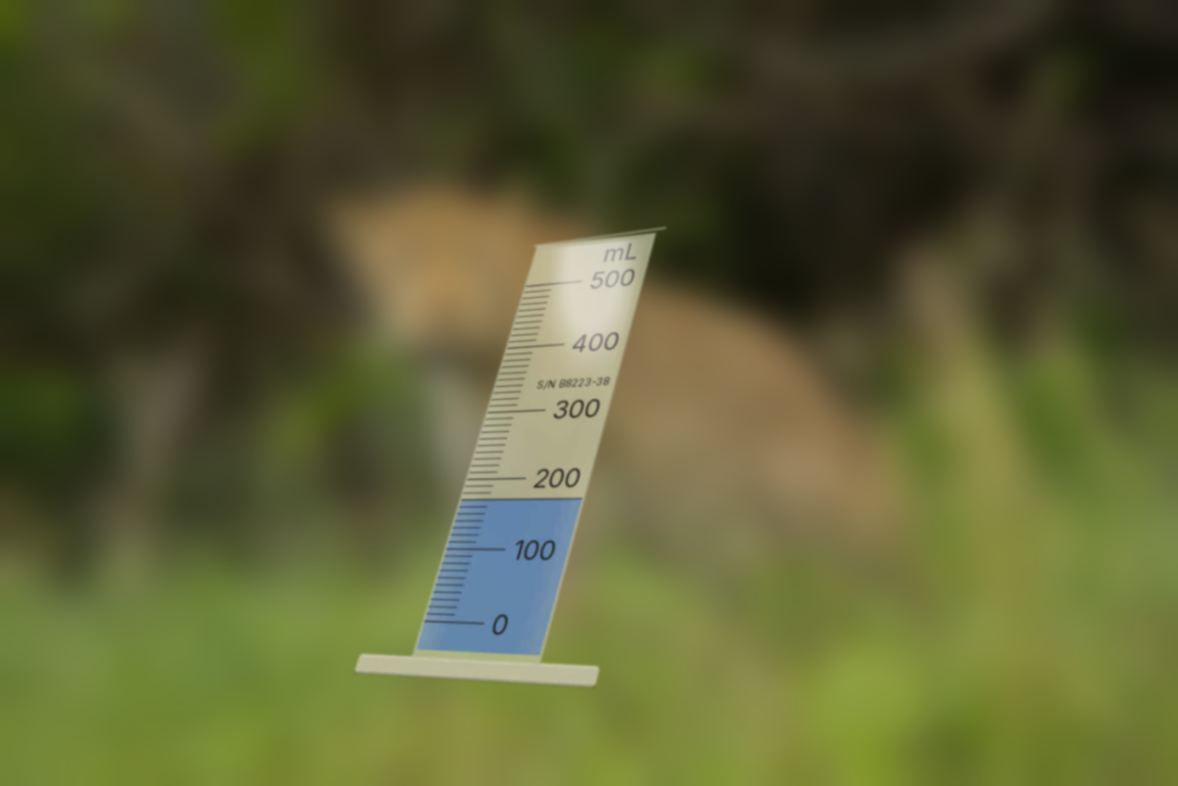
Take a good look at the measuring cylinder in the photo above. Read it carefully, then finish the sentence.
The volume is 170 mL
